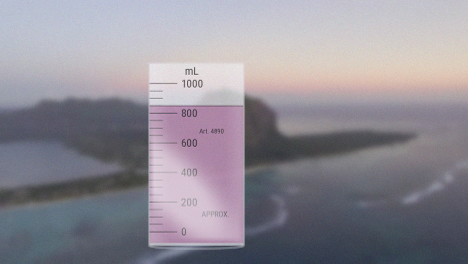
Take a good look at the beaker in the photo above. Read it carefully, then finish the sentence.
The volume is 850 mL
